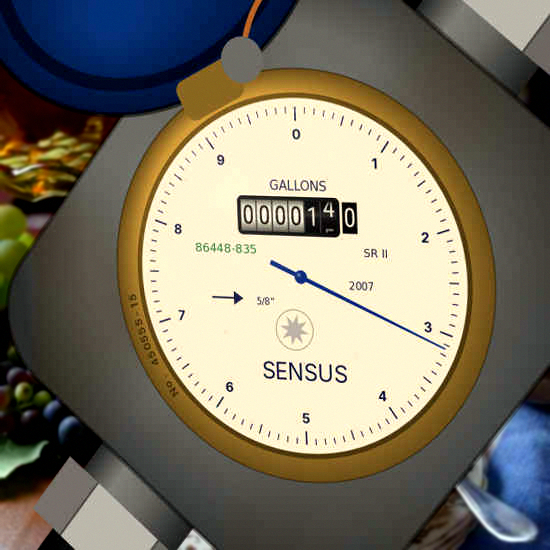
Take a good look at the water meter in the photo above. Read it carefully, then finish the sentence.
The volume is 143.1 gal
